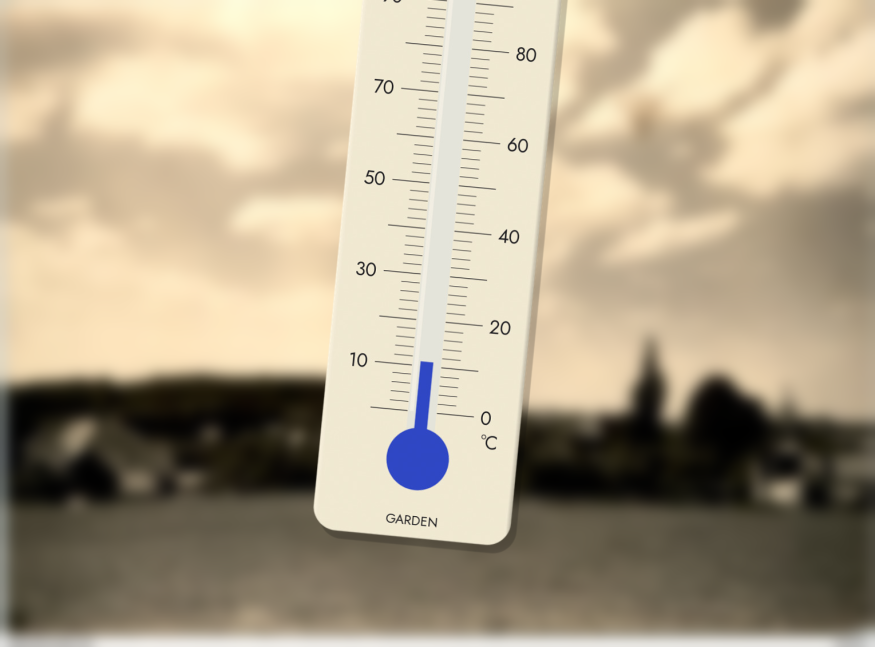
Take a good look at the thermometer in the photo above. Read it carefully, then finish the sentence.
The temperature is 11 °C
